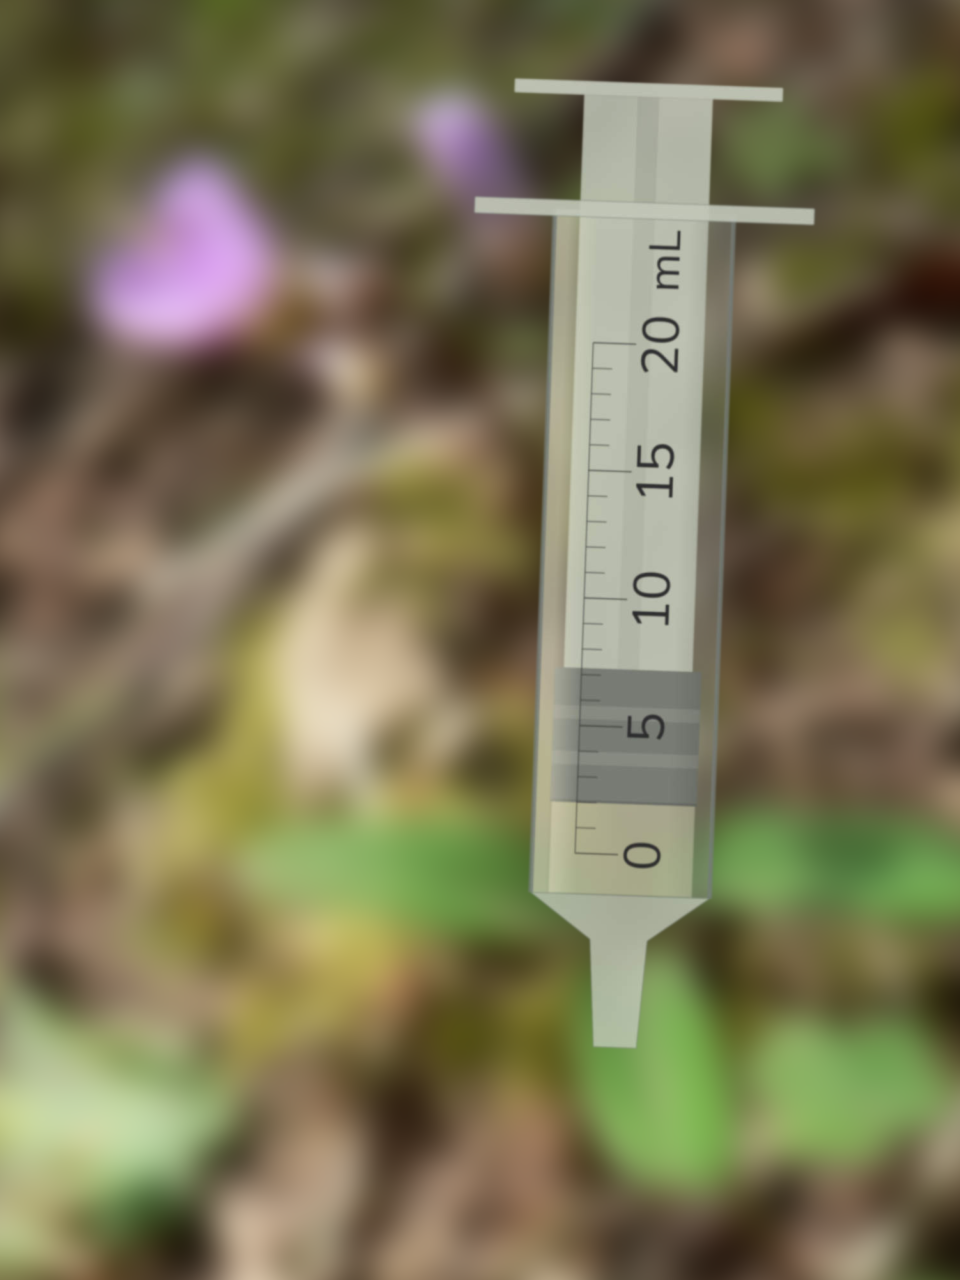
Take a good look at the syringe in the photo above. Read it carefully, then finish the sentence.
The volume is 2 mL
